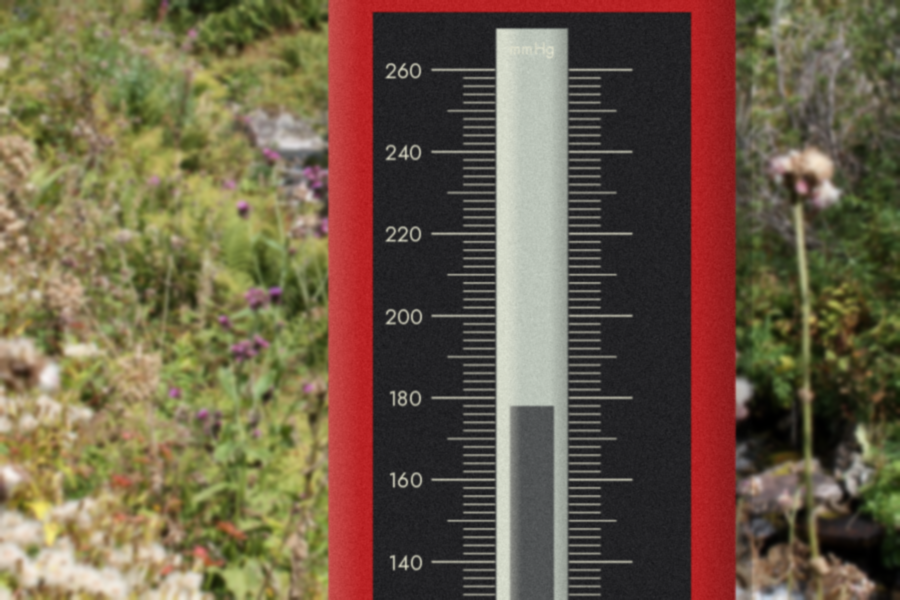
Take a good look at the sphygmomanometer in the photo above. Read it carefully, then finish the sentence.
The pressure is 178 mmHg
